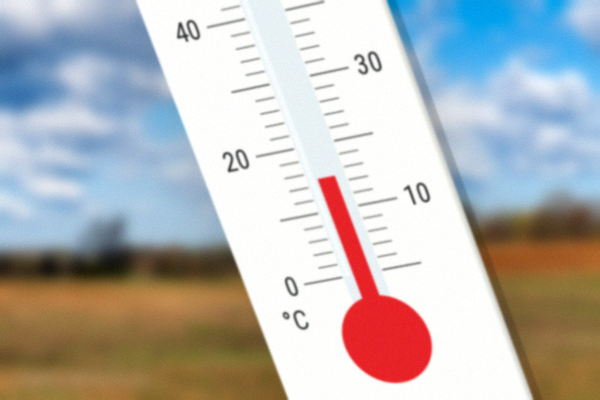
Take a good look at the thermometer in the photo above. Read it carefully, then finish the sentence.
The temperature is 15 °C
